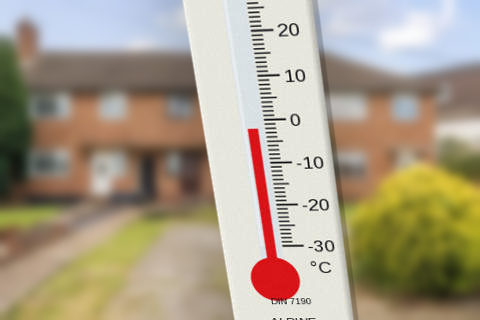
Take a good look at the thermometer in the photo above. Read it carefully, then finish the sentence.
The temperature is -2 °C
